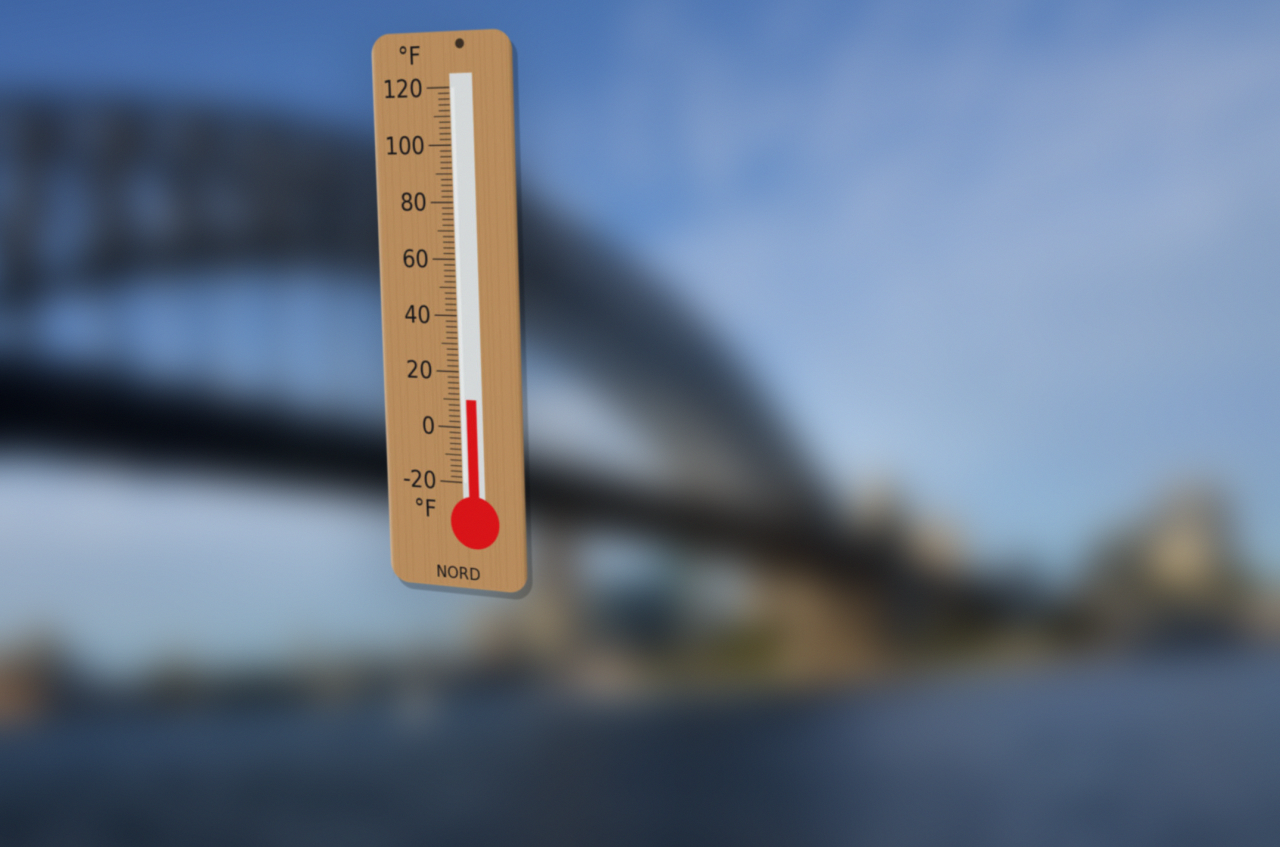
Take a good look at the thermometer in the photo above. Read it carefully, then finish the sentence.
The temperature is 10 °F
